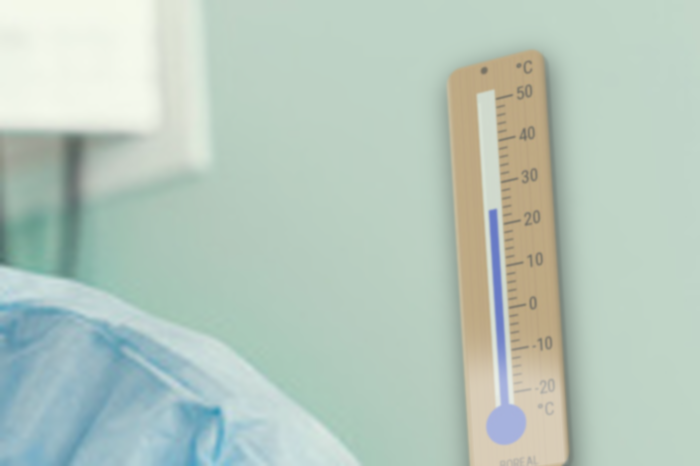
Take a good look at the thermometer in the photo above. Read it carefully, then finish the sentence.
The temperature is 24 °C
